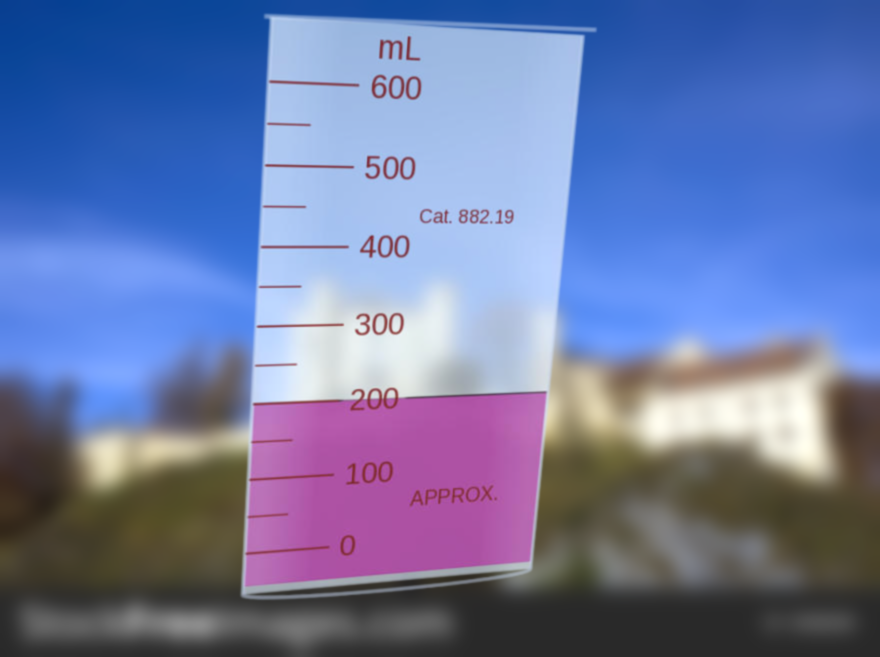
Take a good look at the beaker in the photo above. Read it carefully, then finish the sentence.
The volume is 200 mL
